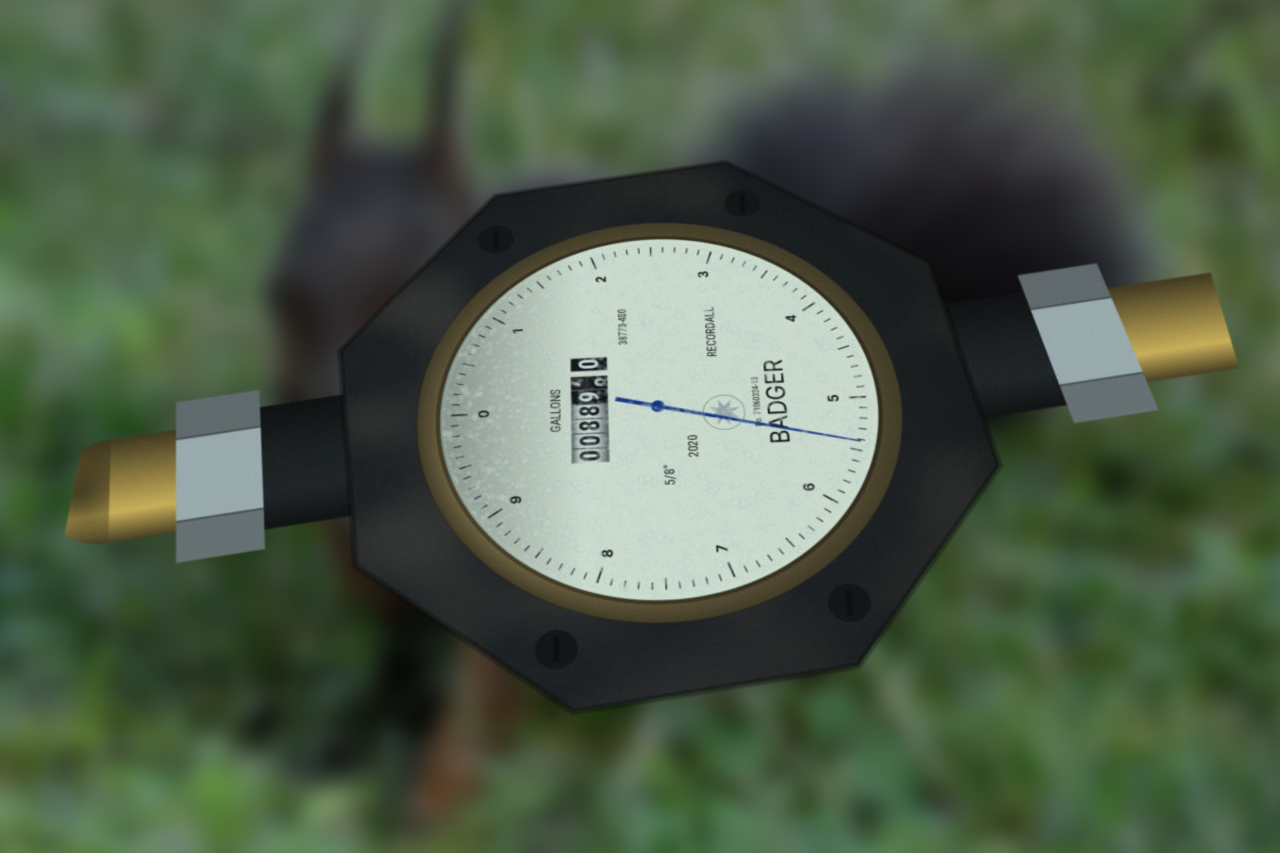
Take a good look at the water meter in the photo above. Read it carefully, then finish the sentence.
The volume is 88975.4 gal
